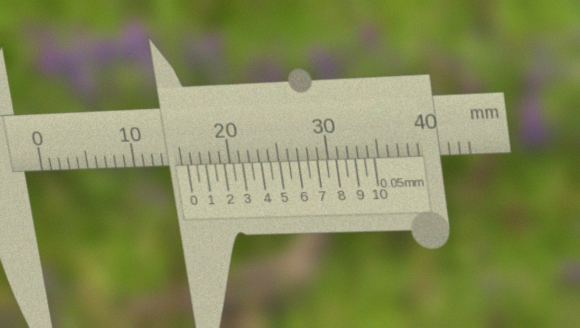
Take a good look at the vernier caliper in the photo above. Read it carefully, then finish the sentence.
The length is 15.6 mm
